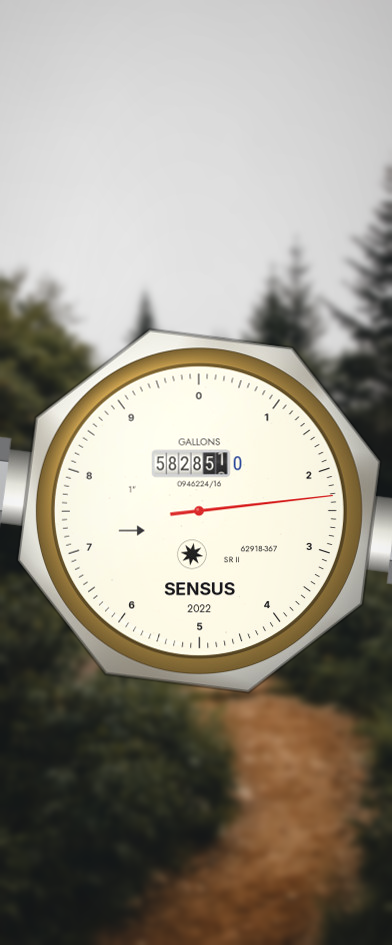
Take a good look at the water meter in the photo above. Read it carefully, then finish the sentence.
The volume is 5828512.3 gal
